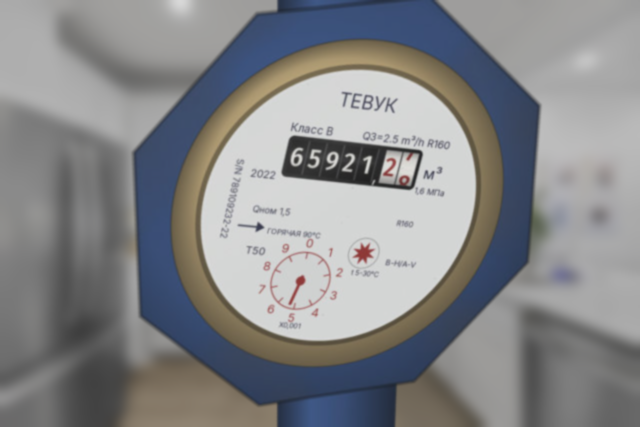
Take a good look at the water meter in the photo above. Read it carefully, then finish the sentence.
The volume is 65921.275 m³
